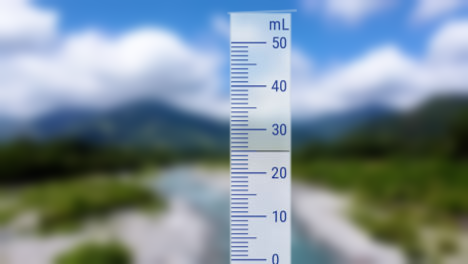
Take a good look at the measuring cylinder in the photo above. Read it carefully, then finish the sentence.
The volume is 25 mL
